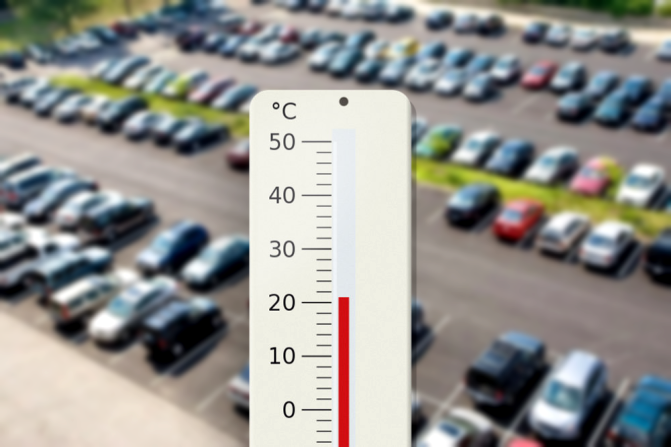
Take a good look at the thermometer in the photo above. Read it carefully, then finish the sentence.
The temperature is 21 °C
